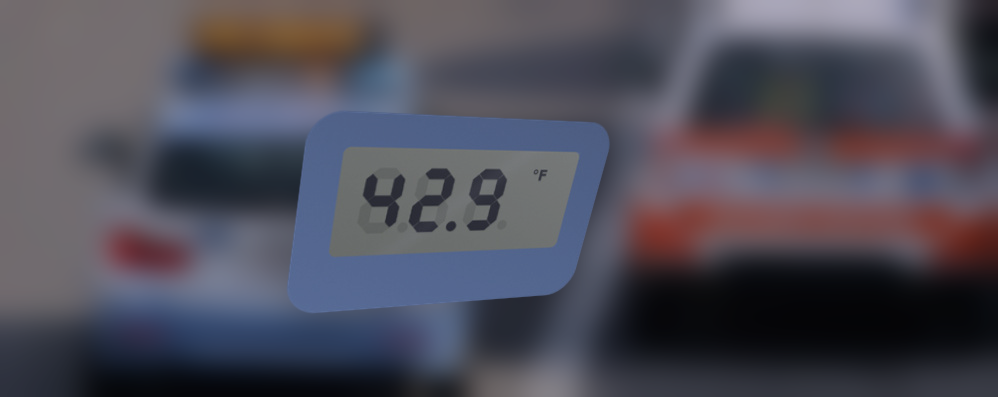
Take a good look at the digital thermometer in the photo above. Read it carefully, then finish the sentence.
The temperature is 42.9 °F
